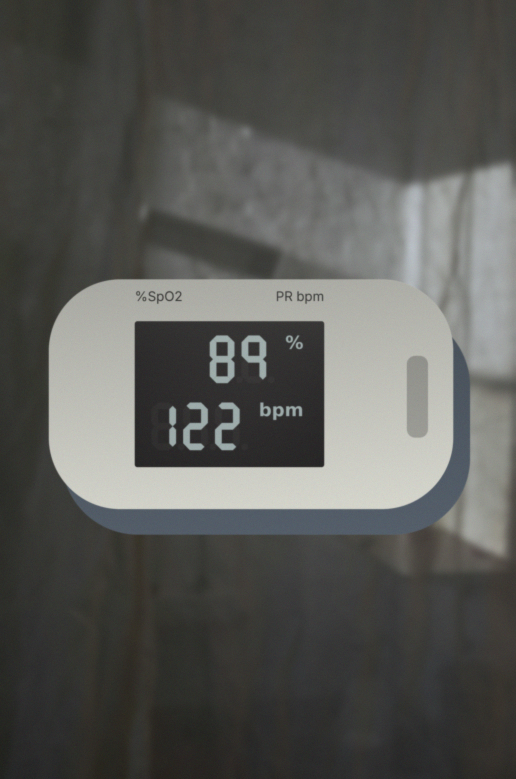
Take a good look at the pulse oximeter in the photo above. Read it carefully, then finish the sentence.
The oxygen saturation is 89 %
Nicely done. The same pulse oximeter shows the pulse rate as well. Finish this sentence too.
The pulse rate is 122 bpm
